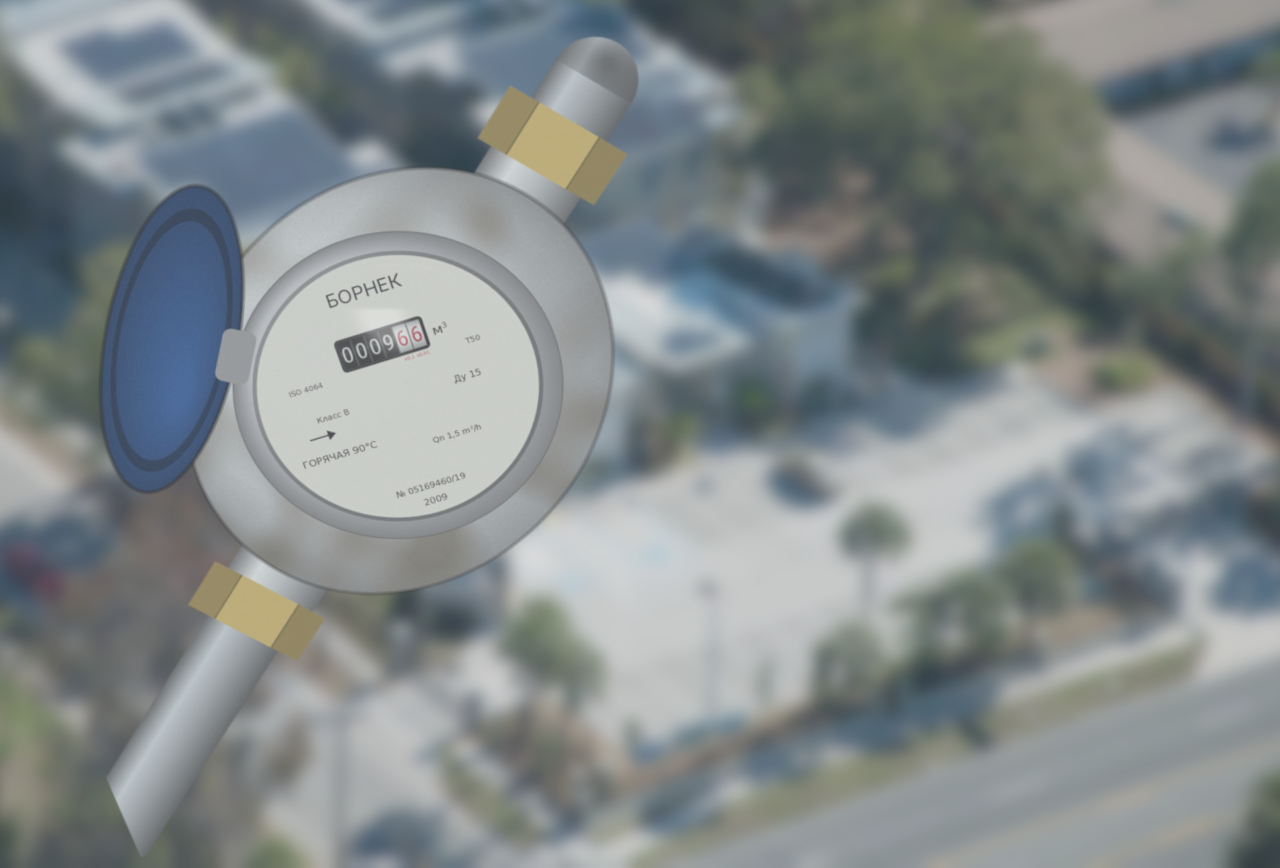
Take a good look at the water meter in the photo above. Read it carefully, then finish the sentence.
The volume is 9.66 m³
